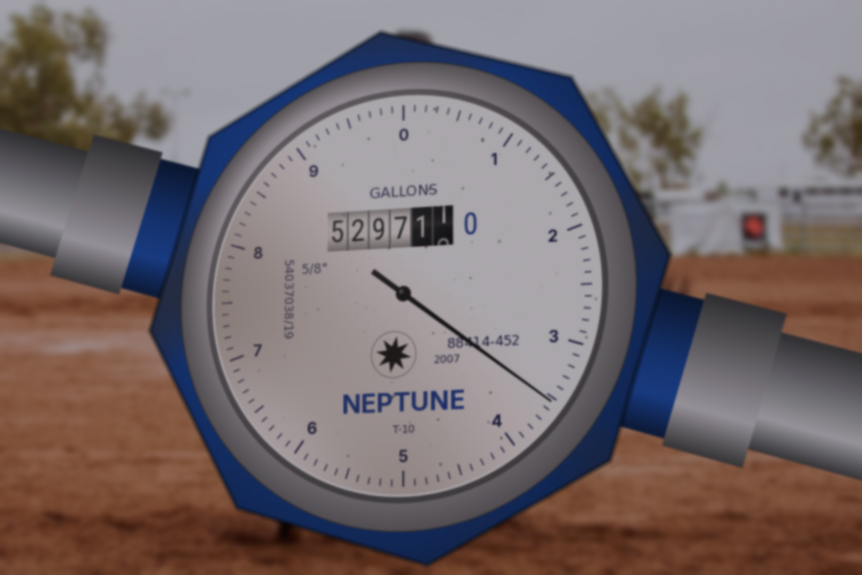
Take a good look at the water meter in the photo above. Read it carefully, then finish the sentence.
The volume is 5297113.5 gal
